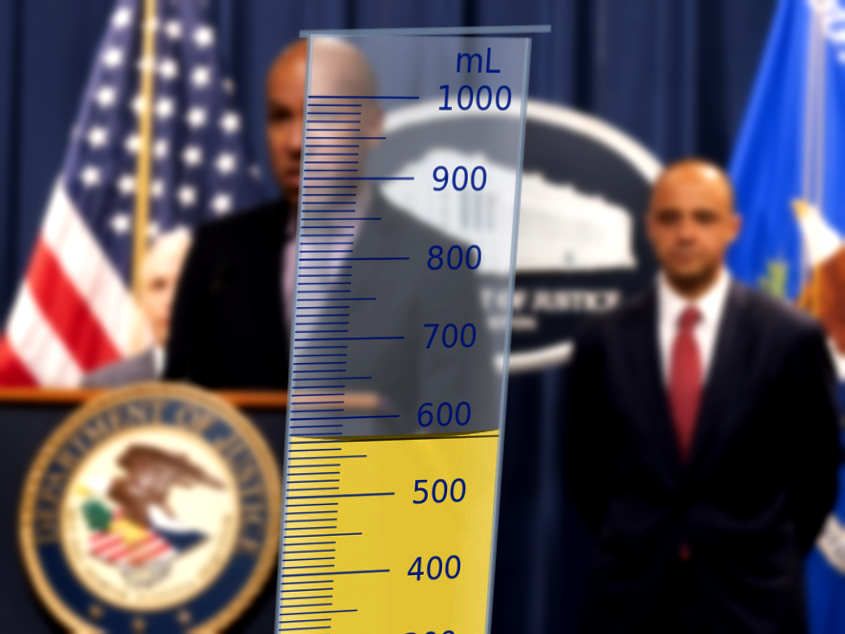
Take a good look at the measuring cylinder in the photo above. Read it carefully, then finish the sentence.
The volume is 570 mL
